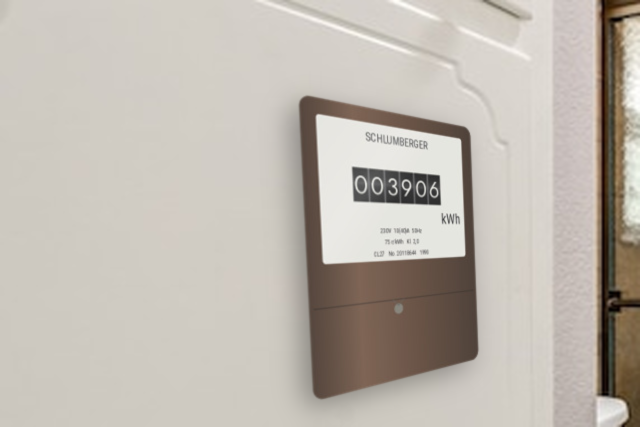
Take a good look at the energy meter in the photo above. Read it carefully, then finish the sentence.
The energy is 3906 kWh
